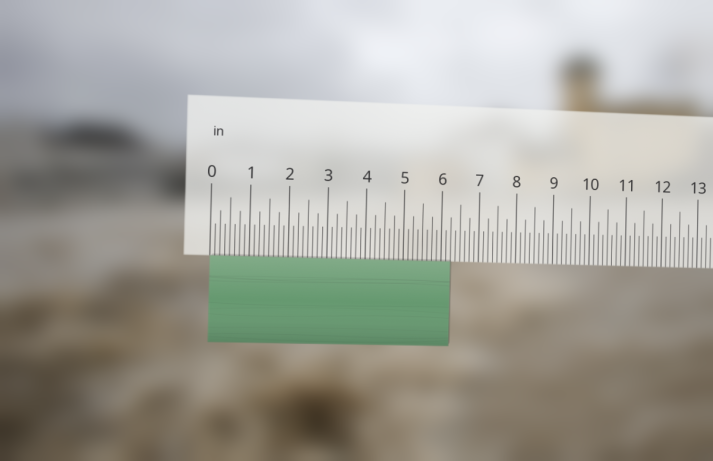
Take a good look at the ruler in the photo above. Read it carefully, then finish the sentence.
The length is 6.25 in
